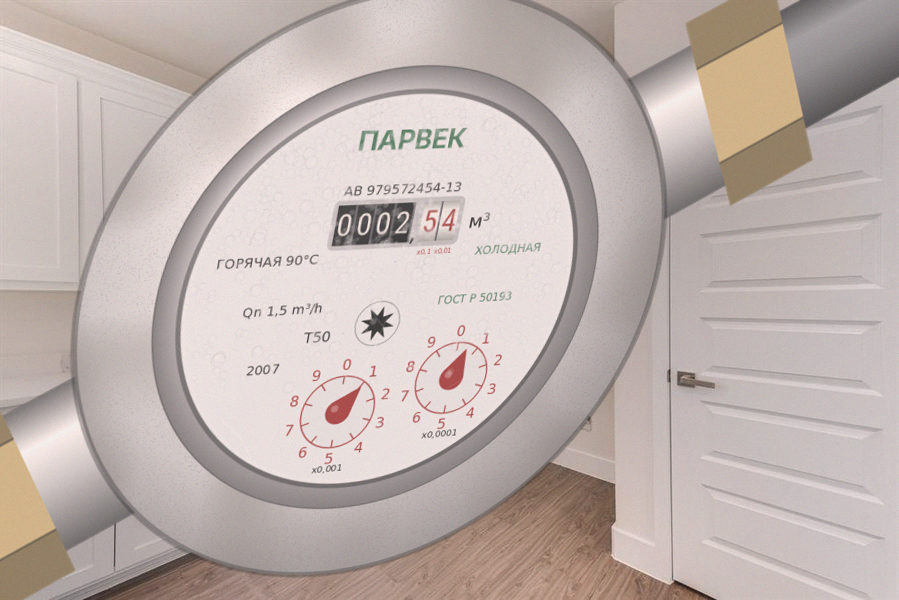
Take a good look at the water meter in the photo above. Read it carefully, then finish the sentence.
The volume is 2.5410 m³
